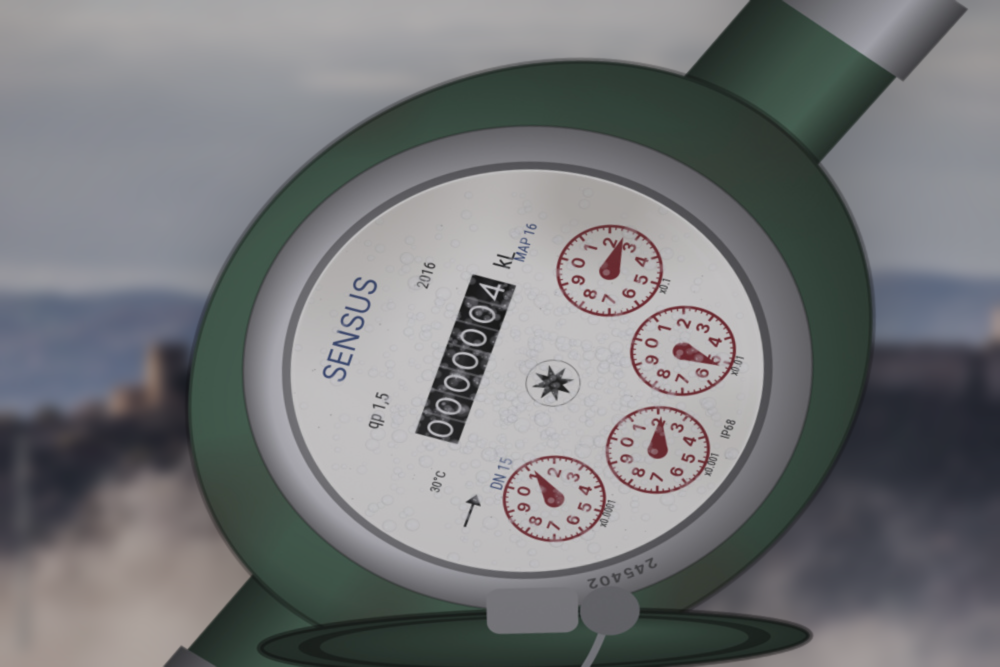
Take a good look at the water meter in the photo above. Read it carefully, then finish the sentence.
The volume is 4.2521 kL
